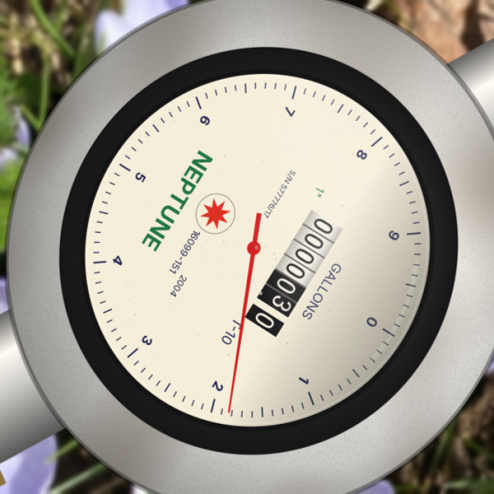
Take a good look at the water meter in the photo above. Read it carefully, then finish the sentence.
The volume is 31.8 gal
